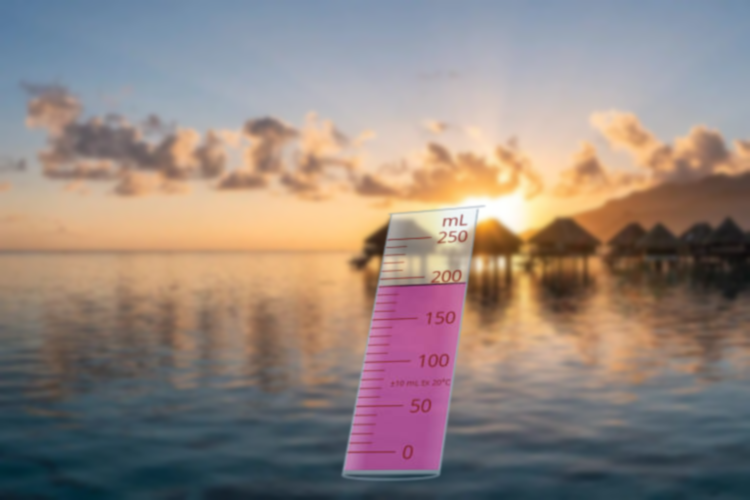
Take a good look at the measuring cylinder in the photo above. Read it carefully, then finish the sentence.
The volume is 190 mL
